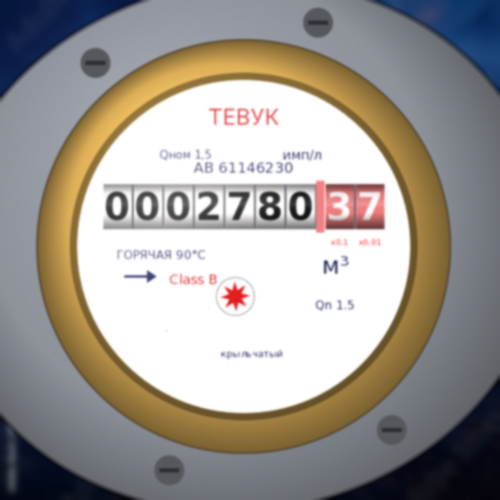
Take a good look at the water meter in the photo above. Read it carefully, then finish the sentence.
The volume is 2780.37 m³
